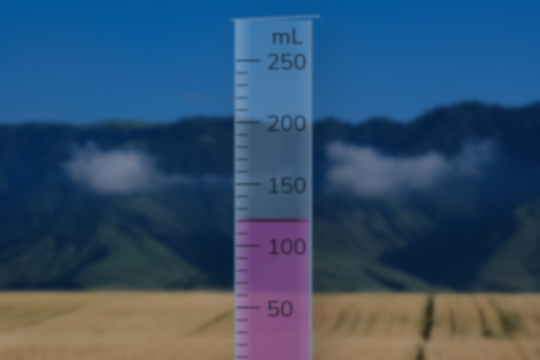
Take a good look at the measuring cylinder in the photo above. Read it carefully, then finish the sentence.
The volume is 120 mL
